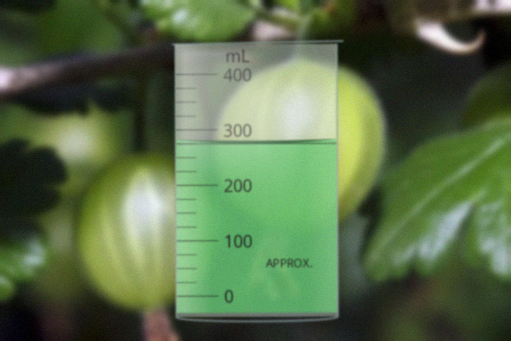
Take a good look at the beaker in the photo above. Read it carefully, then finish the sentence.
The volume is 275 mL
